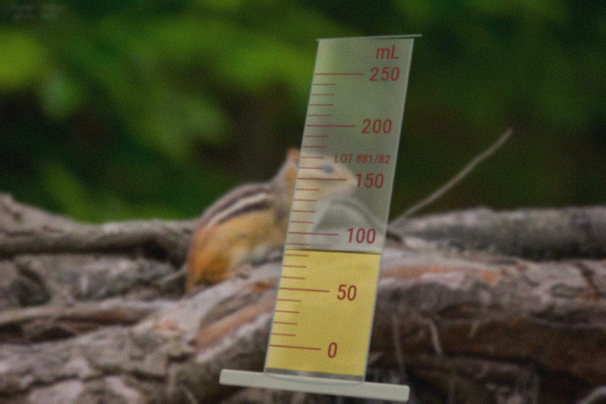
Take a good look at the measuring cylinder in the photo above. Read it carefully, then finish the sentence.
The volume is 85 mL
